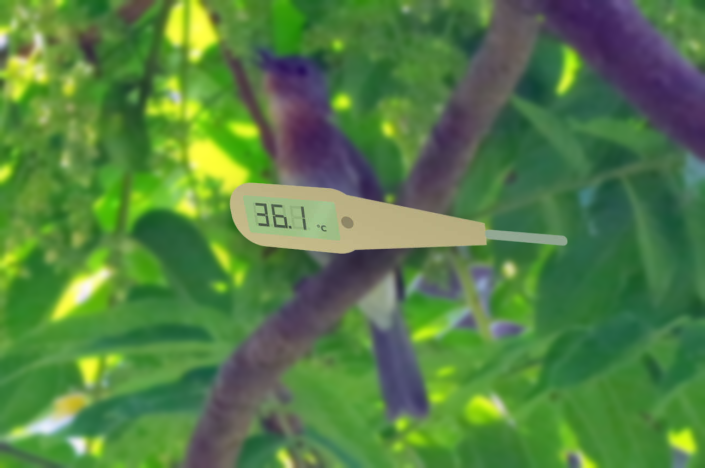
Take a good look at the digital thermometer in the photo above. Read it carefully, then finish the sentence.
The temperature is 36.1 °C
